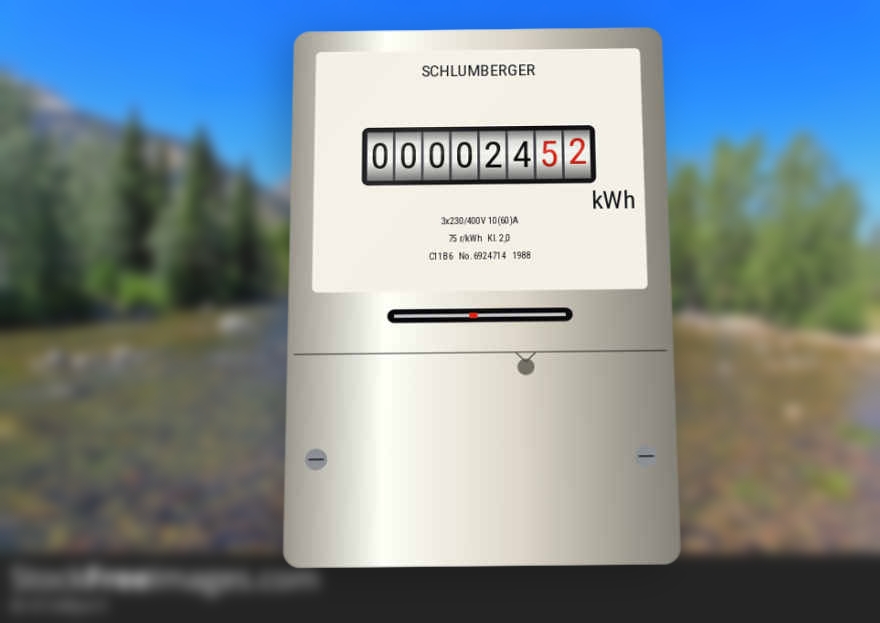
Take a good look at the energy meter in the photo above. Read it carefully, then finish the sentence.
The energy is 24.52 kWh
